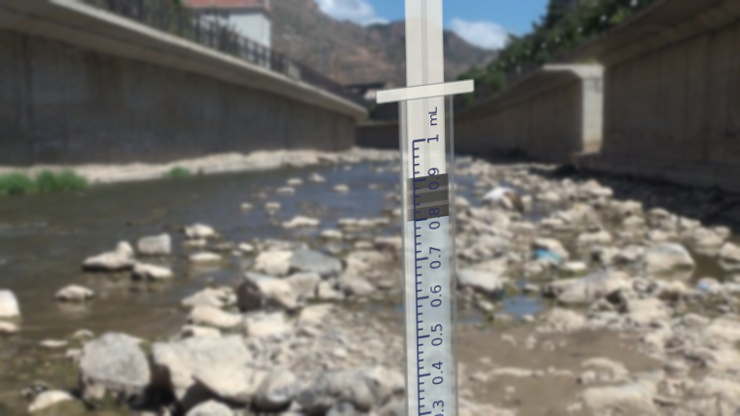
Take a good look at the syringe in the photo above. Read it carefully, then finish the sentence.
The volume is 0.8 mL
